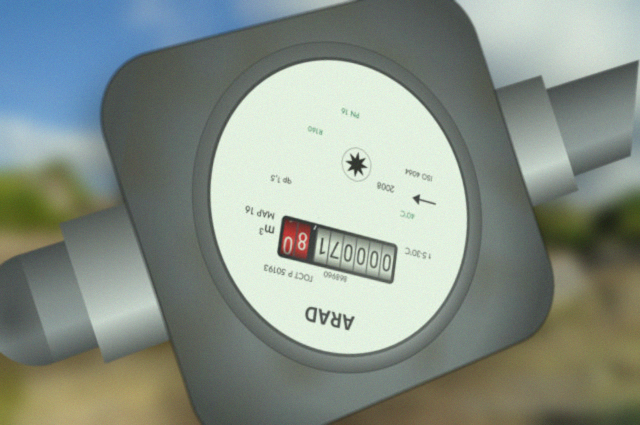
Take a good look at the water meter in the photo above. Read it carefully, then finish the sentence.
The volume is 71.80 m³
